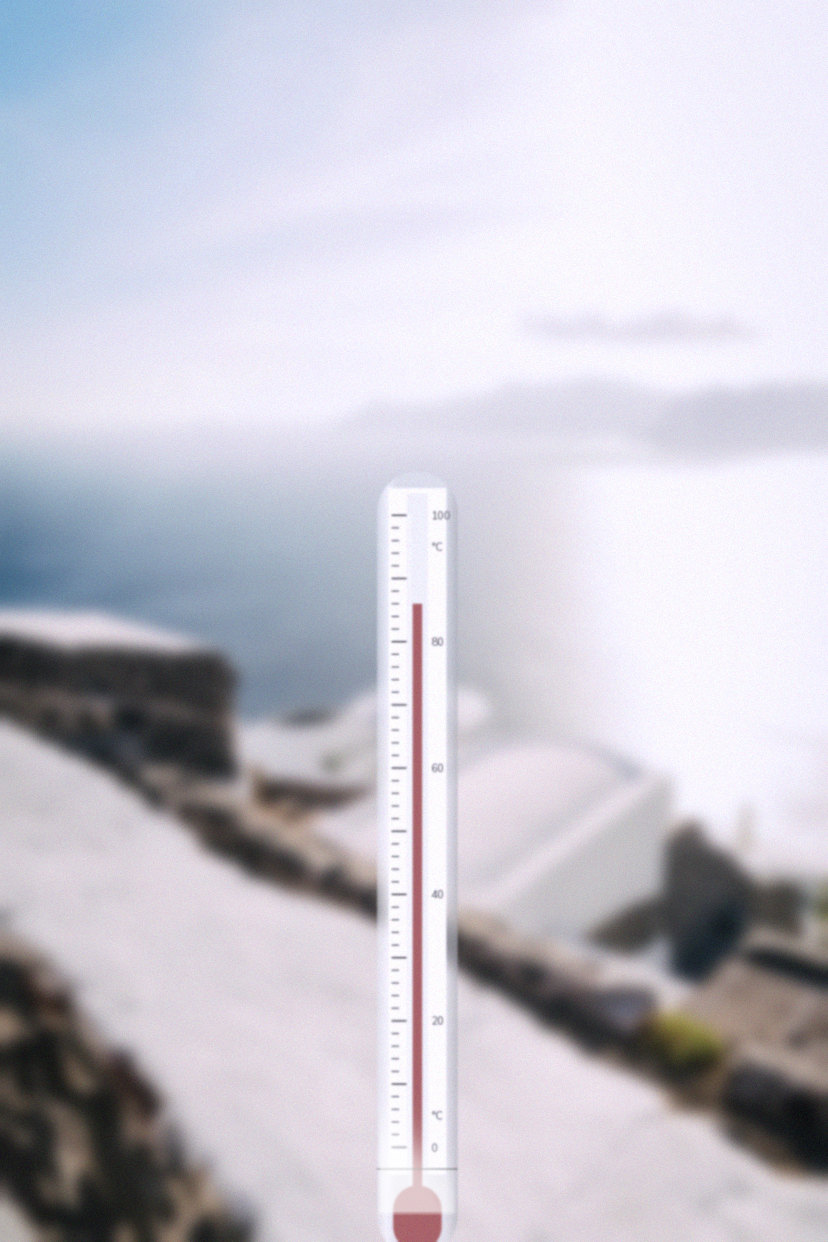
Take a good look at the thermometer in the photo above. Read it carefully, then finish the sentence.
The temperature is 86 °C
